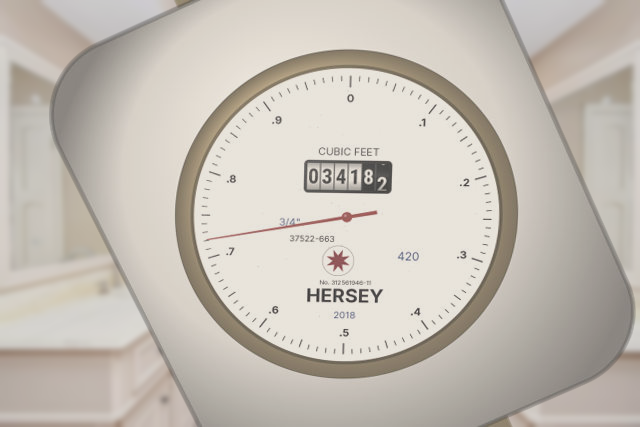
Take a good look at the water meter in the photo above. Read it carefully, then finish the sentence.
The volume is 34181.72 ft³
